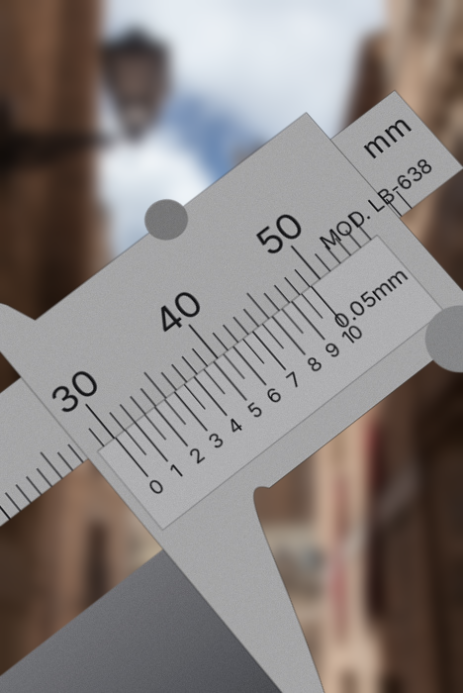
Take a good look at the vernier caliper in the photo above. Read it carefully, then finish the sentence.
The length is 30.1 mm
